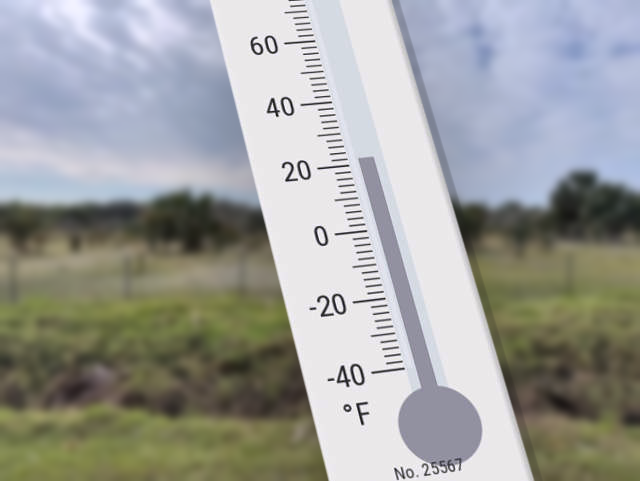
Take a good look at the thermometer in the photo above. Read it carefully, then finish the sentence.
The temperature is 22 °F
